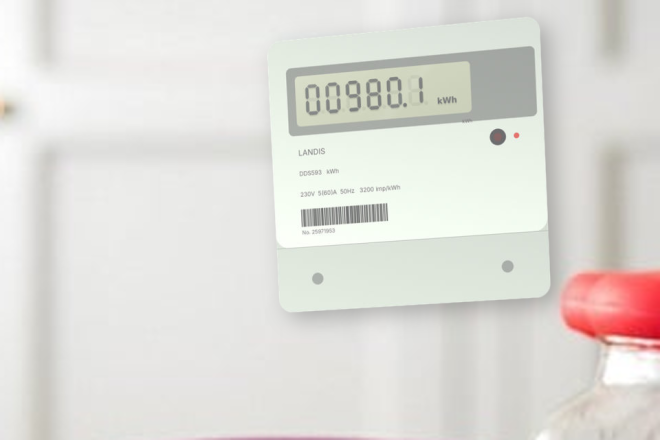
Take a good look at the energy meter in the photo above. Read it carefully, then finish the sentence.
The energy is 980.1 kWh
